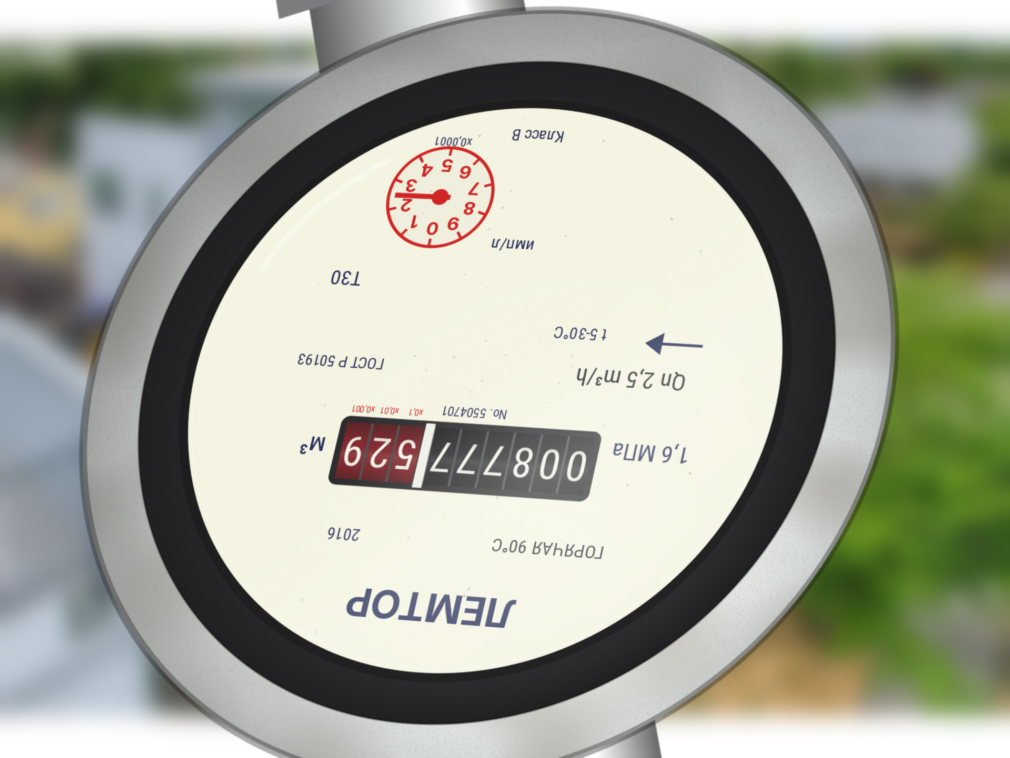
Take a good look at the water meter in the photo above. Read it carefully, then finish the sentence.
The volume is 8777.5292 m³
